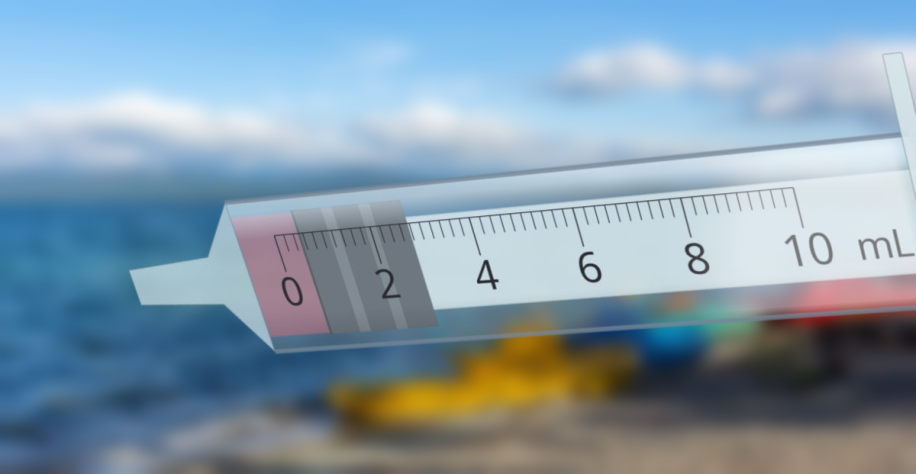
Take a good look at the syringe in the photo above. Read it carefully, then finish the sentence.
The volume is 0.5 mL
